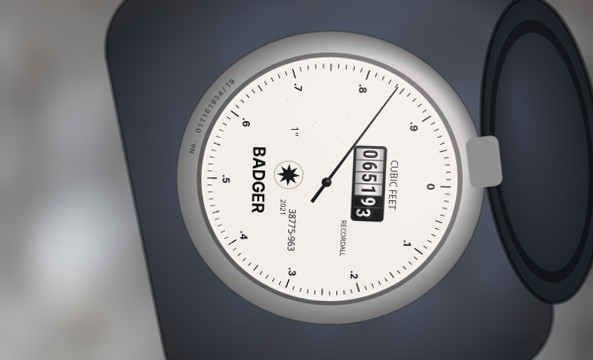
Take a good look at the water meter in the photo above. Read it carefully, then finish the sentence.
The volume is 65192.84 ft³
